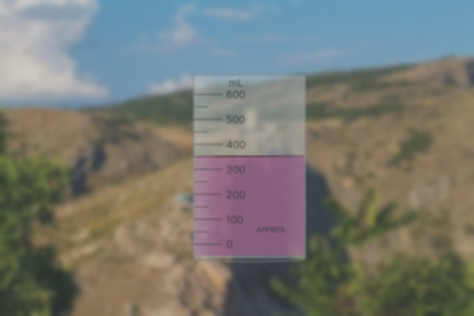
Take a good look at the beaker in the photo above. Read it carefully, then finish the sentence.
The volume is 350 mL
